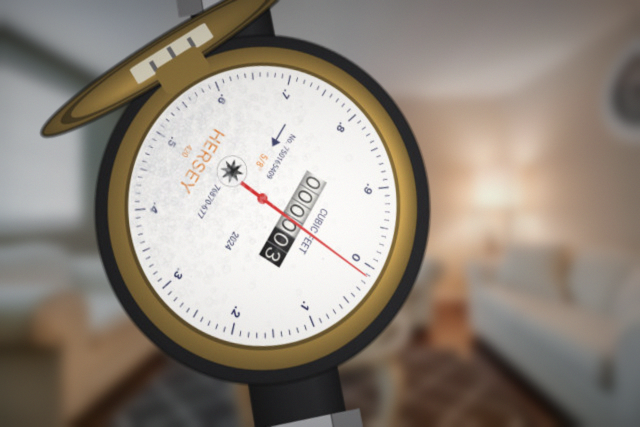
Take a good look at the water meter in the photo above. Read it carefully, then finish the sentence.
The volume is 3.01 ft³
